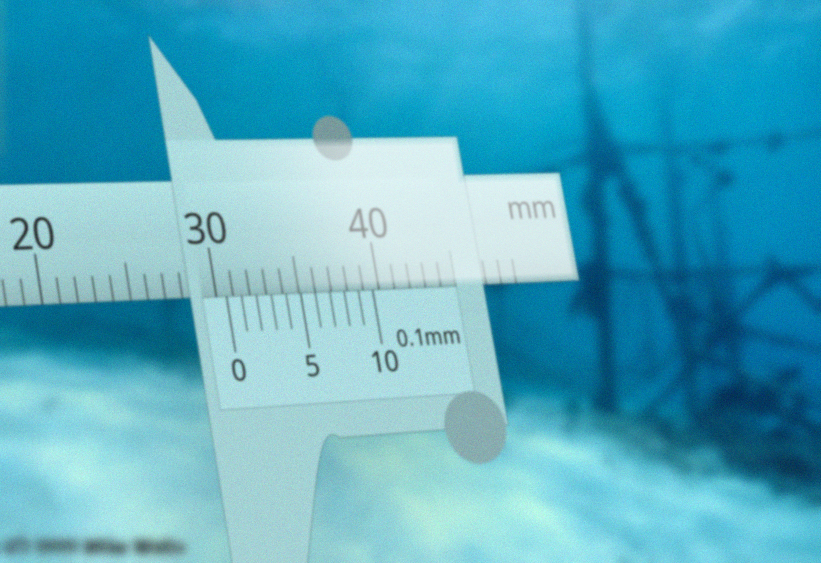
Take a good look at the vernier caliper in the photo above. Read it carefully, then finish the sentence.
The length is 30.6 mm
